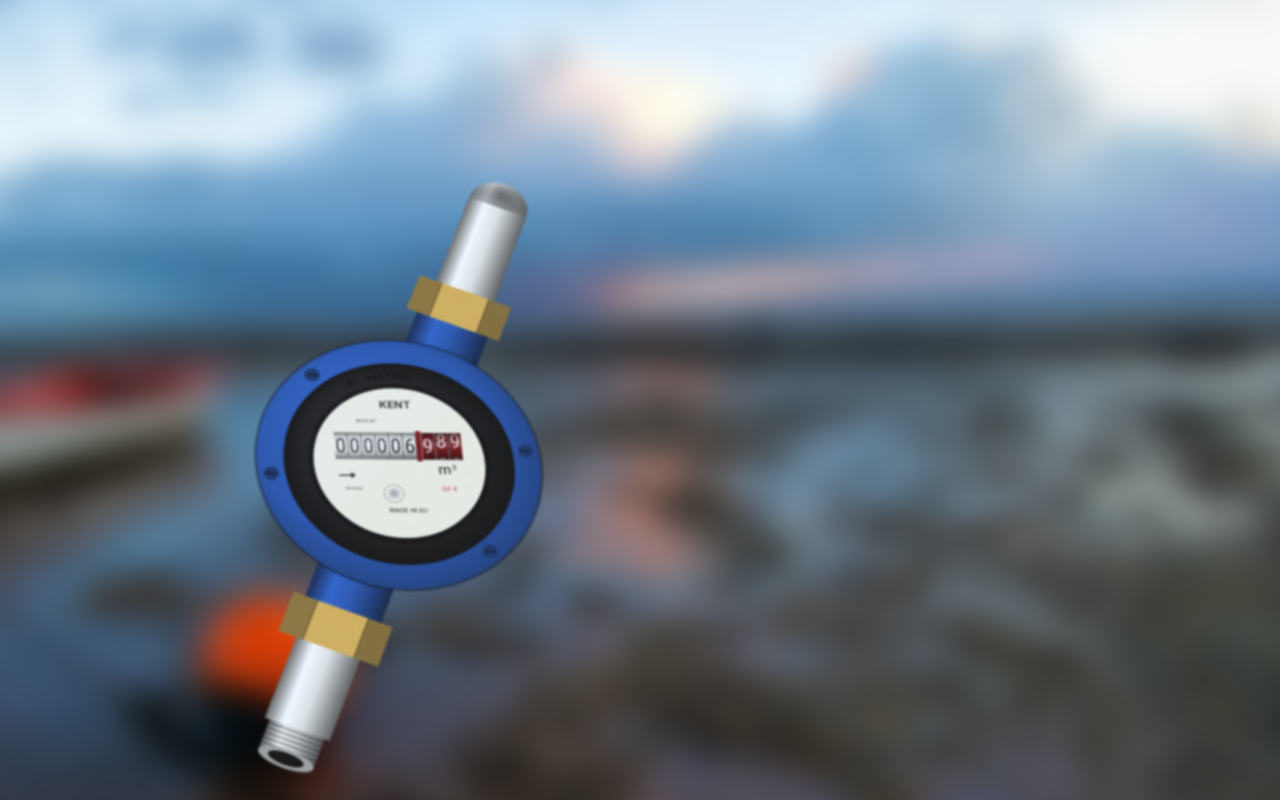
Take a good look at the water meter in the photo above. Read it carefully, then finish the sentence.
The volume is 6.989 m³
